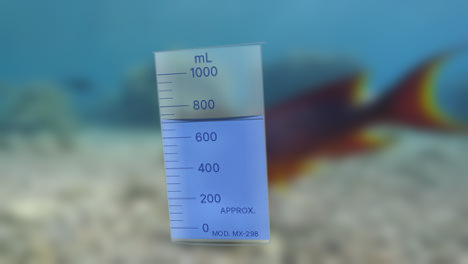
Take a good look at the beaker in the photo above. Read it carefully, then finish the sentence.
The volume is 700 mL
